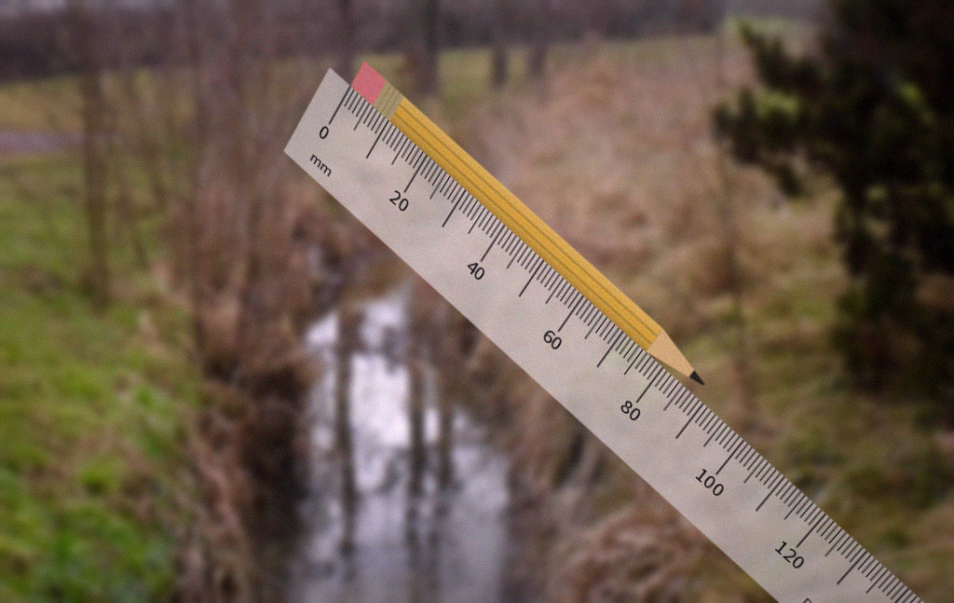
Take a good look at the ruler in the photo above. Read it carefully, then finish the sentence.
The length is 88 mm
